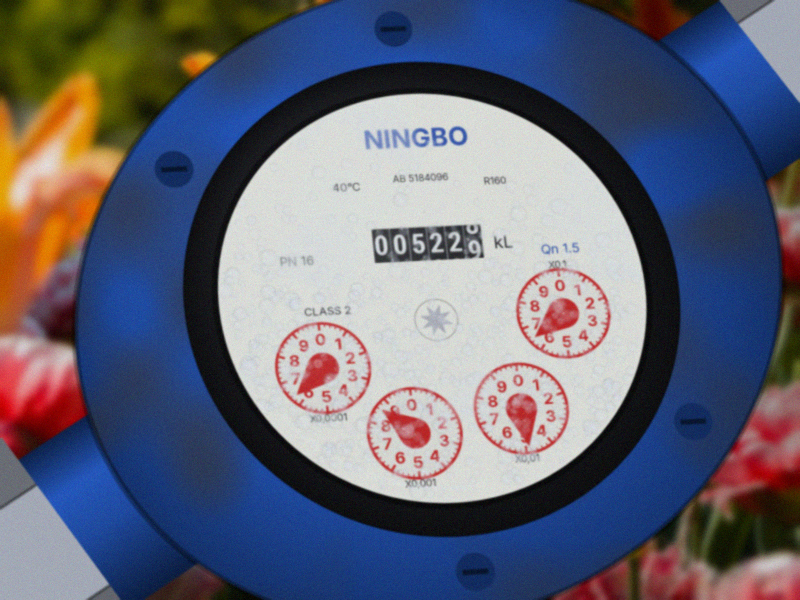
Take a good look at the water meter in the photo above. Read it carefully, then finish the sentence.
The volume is 5228.6486 kL
